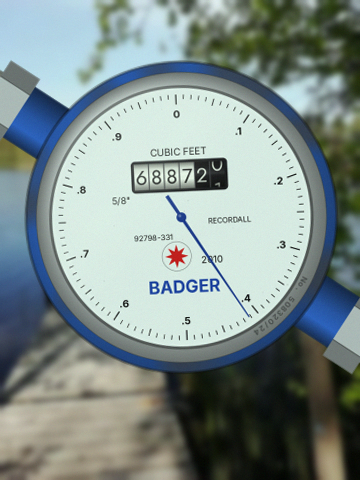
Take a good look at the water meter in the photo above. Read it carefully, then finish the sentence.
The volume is 688720.41 ft³
